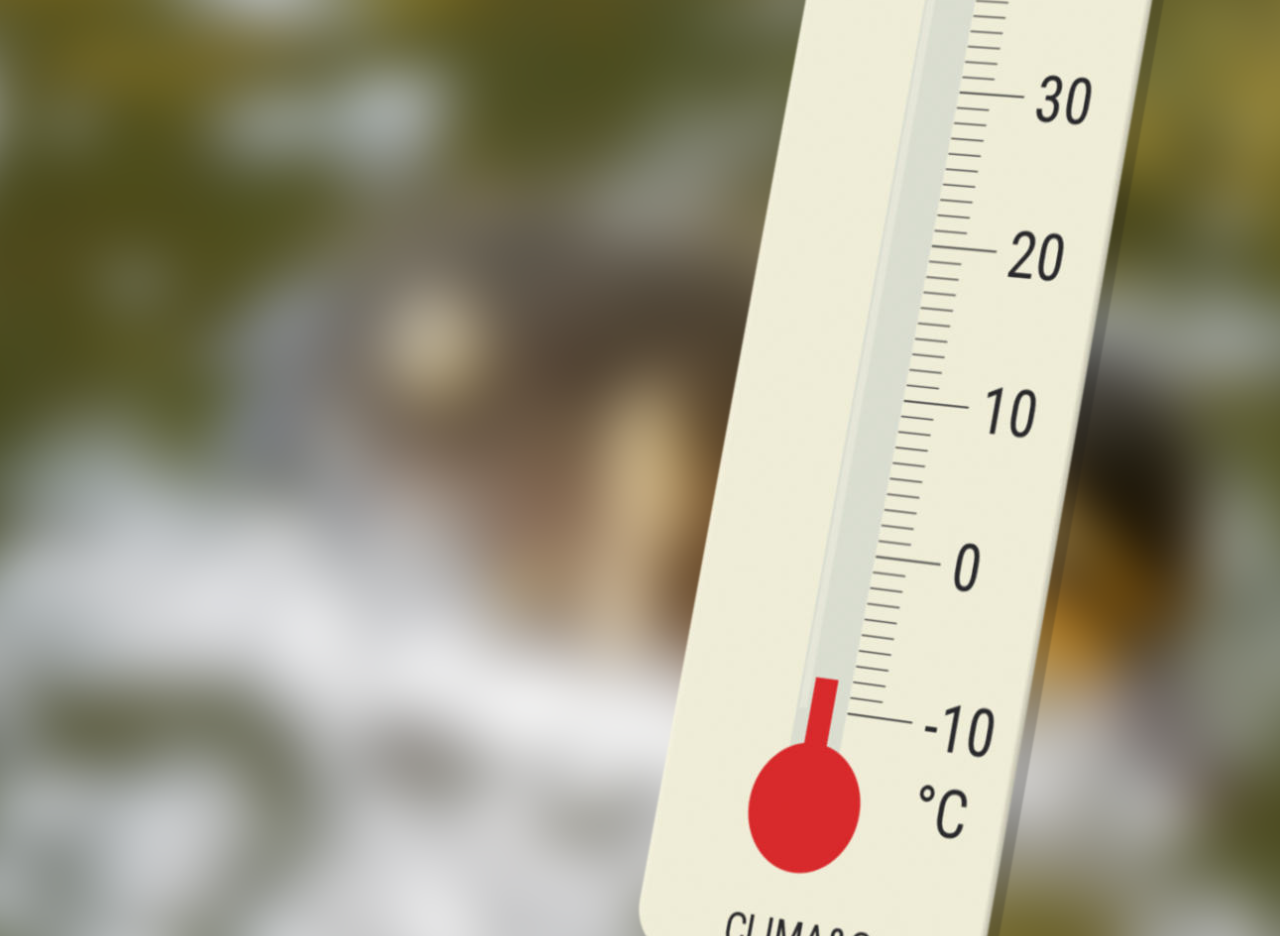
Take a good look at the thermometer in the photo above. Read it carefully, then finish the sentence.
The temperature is -8 °C
